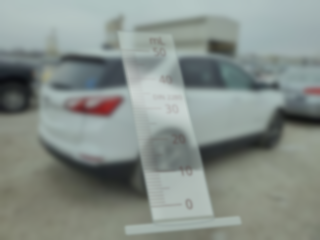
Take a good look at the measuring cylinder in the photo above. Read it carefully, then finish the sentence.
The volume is 10 mL
